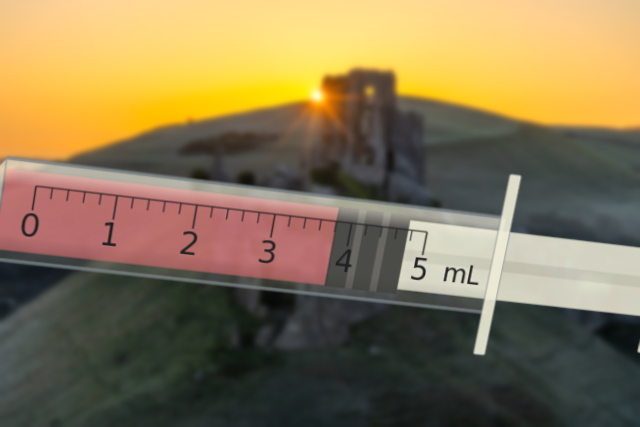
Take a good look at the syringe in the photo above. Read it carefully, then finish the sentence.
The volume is 3.8 mL
